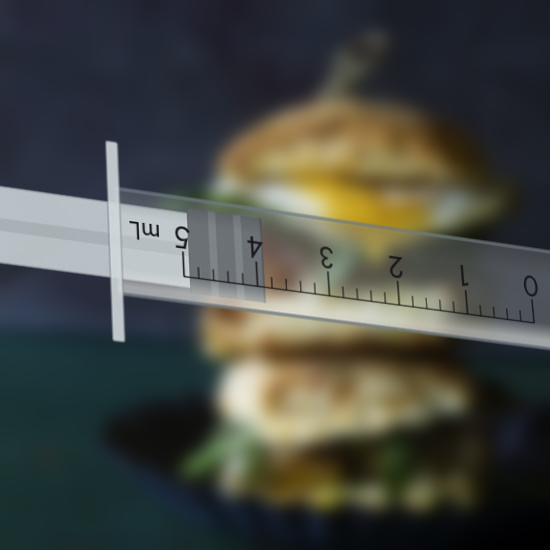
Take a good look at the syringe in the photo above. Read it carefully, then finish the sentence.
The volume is 3.9 mL
